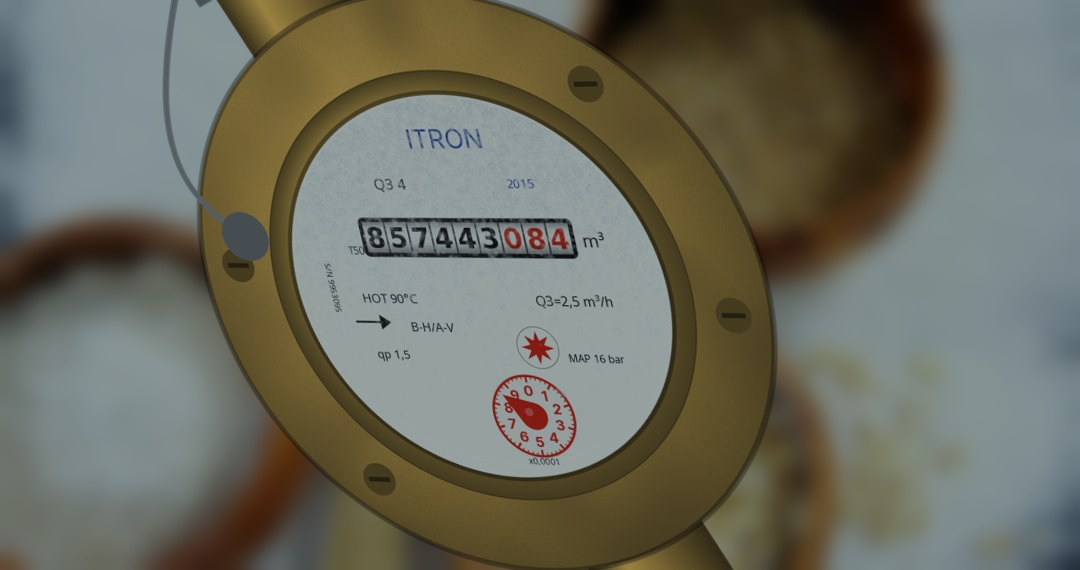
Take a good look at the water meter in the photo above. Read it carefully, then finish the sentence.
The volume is 857443.0848 m³
